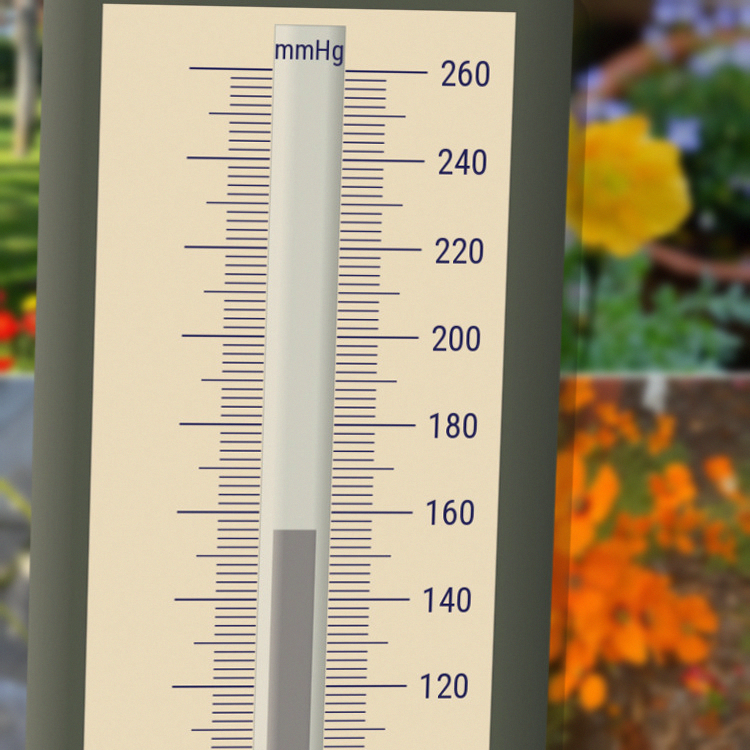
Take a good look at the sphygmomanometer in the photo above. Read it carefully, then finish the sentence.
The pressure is 156 mmHg
